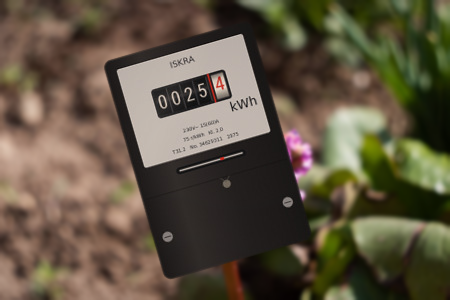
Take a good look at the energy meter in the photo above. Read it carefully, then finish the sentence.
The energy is 25.4 kWh
